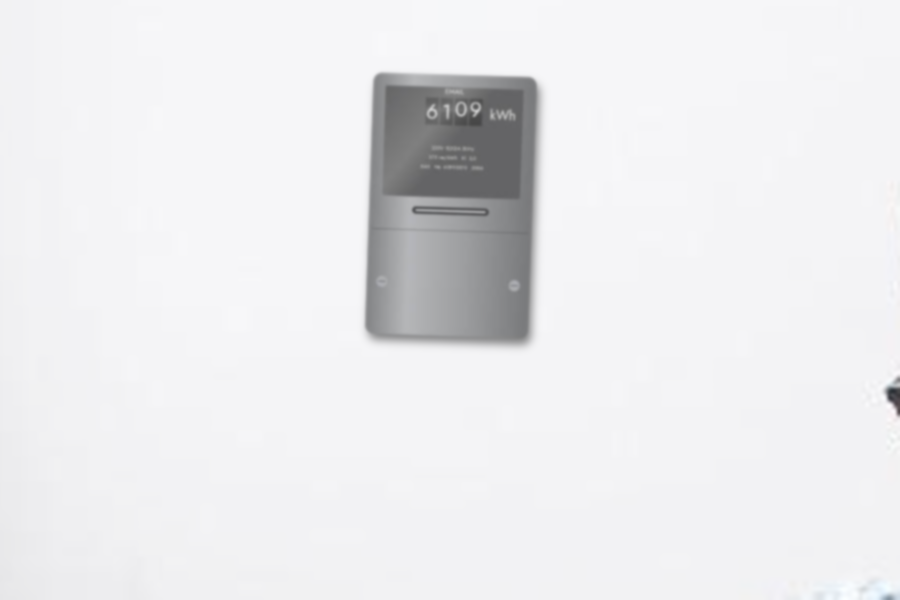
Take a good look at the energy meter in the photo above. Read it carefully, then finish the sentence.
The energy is 6109 kWh
